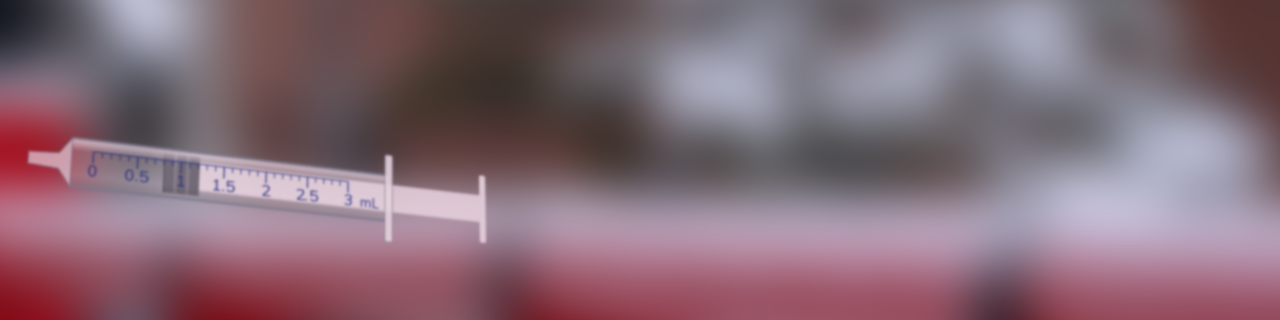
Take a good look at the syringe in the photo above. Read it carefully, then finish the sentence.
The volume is 0.8 mL
